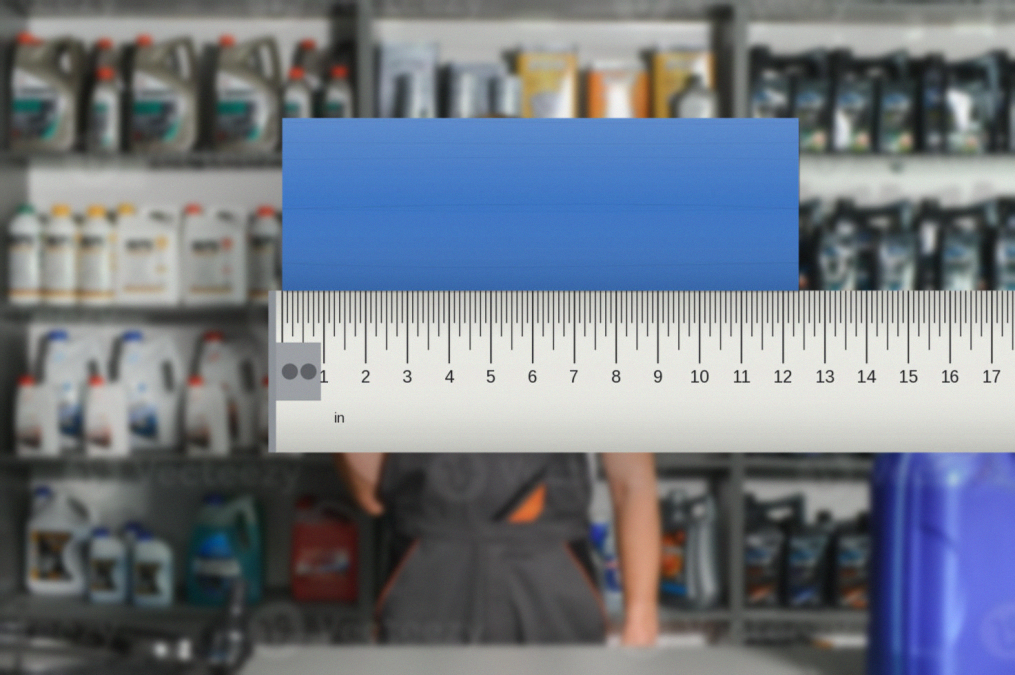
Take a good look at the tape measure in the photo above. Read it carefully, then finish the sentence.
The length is 12.375 in
